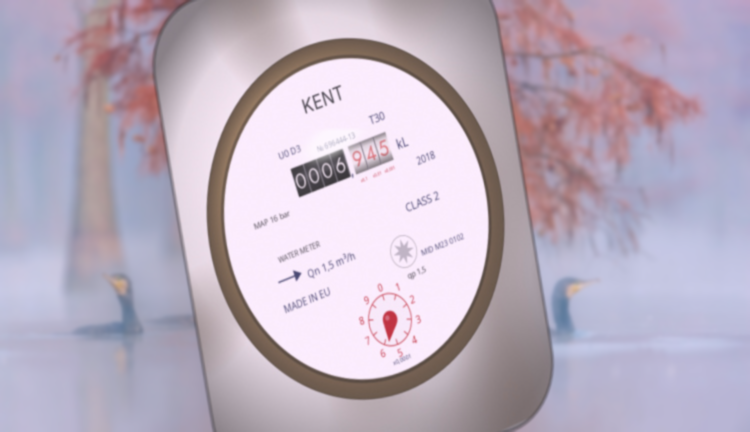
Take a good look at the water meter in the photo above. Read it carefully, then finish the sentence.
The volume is 6.9455 kL
